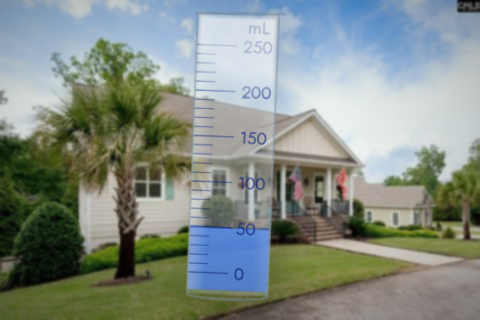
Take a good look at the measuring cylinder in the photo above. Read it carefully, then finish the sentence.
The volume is 50 mL
